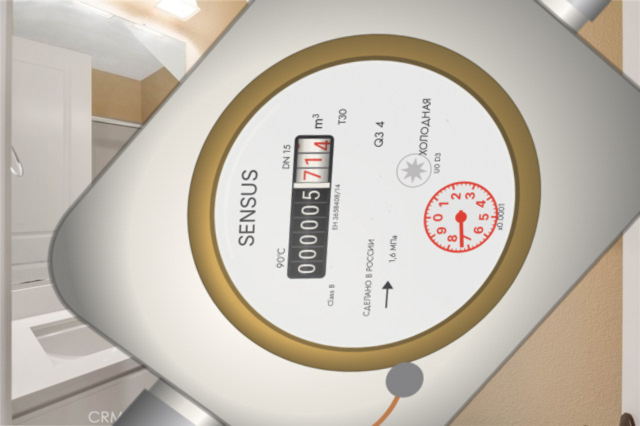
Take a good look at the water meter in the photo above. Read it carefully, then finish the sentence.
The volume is 5.7137 m³
